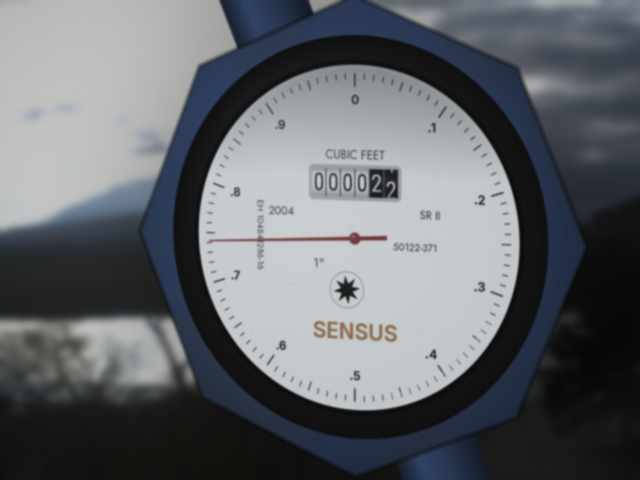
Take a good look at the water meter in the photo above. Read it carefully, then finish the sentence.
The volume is 21.74 ft³
